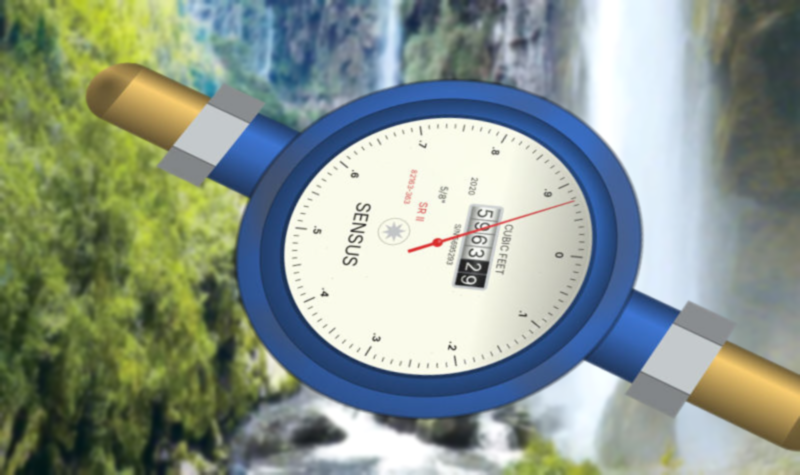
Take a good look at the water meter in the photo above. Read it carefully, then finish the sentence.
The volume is 596328.92 ft³
